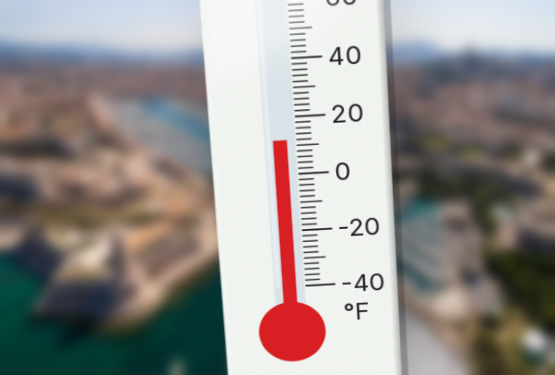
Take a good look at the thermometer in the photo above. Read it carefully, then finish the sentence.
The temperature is 12 °F
